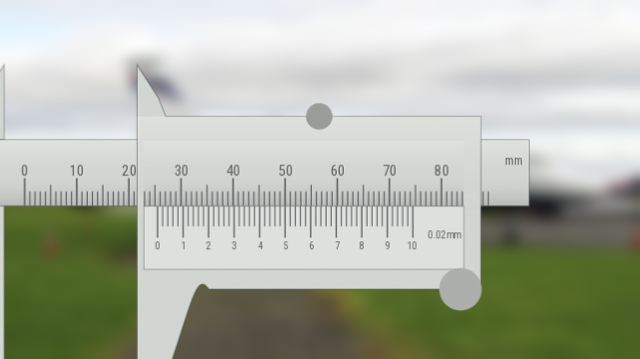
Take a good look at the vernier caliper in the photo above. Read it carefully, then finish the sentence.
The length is 25.5 mm
